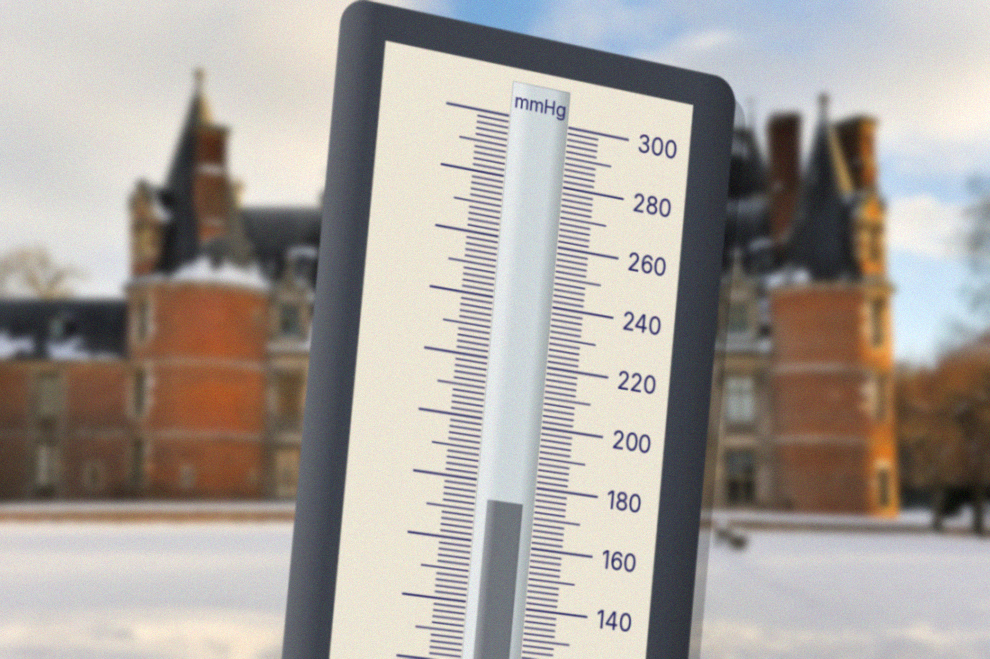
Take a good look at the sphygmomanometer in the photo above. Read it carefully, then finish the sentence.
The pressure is 174 mmHg
